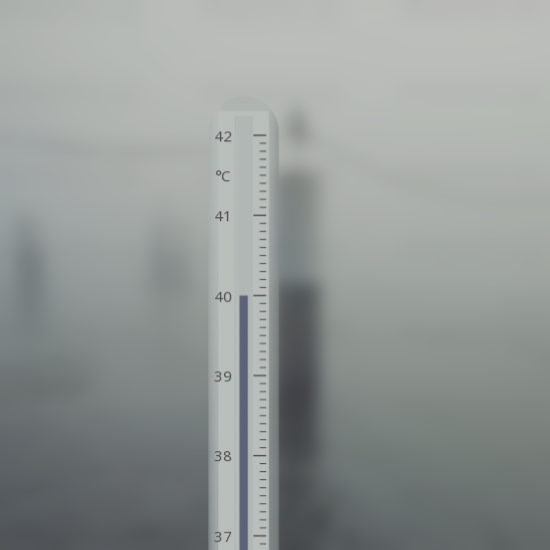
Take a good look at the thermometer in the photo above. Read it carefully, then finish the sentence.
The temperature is 40 °C
